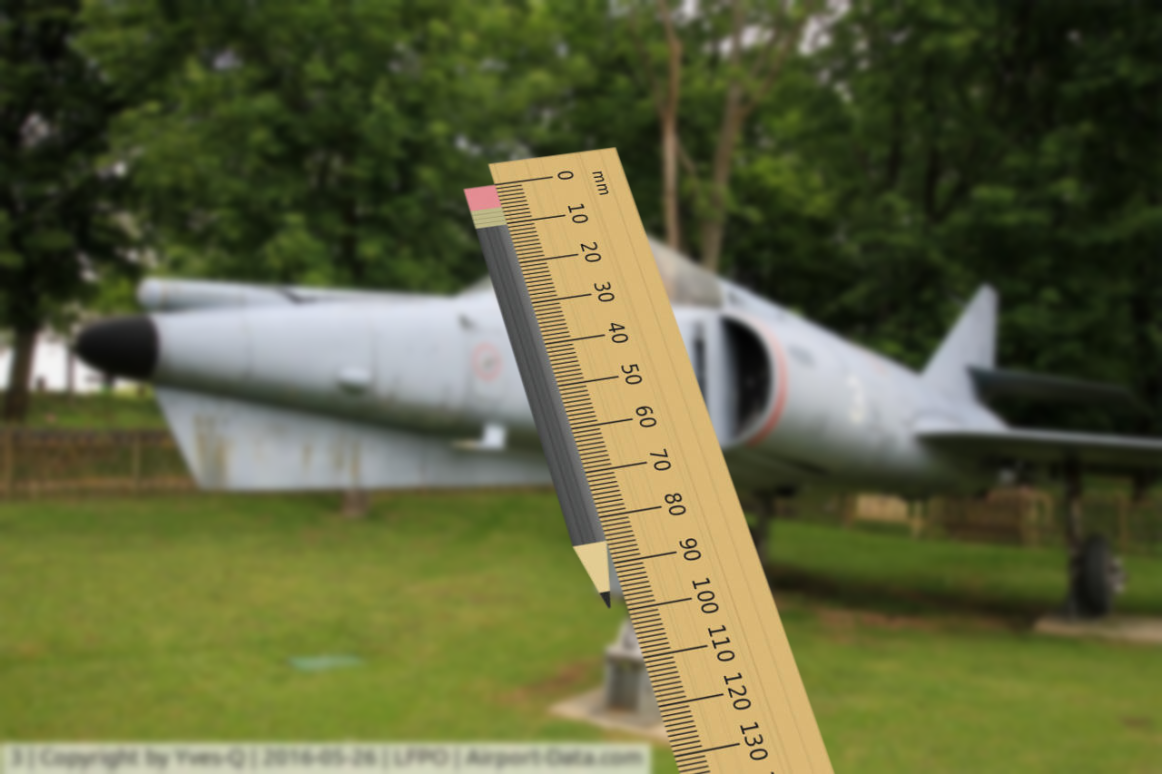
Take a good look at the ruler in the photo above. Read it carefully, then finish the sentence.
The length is 99 mm
